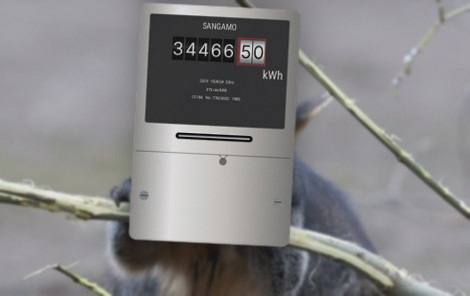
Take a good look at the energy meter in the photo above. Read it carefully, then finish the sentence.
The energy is 34466.50 kWh
